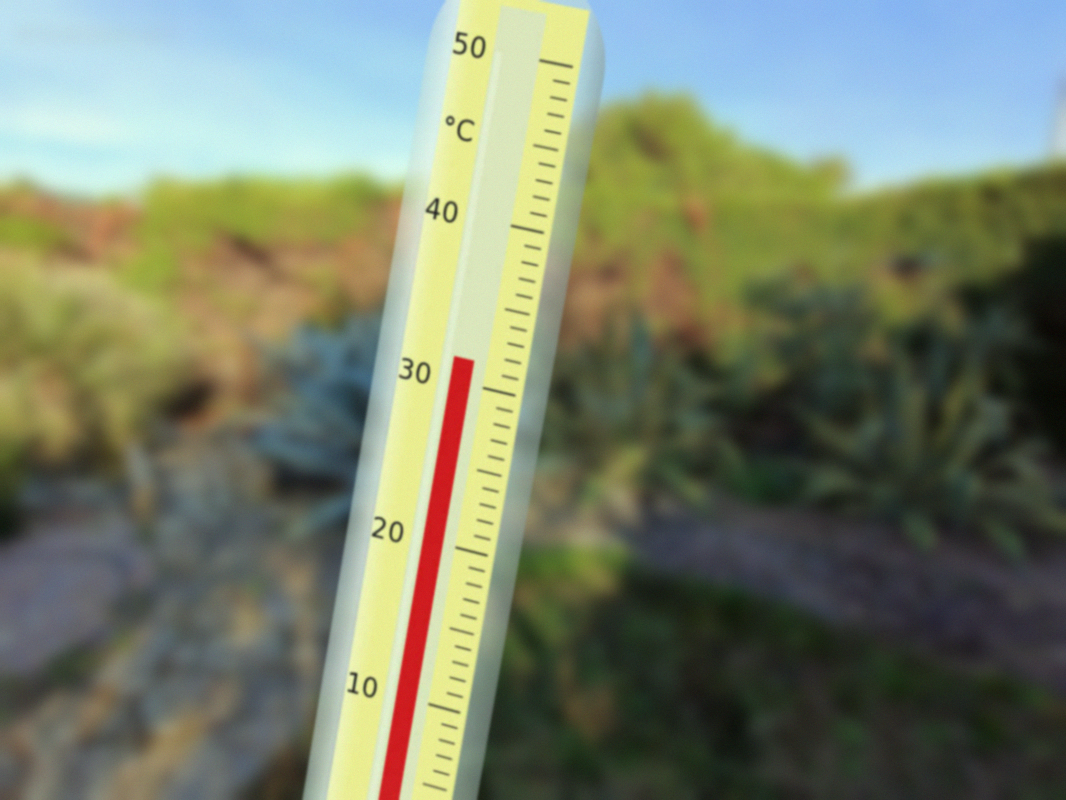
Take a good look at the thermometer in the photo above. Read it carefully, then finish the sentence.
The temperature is 31.5 °C
